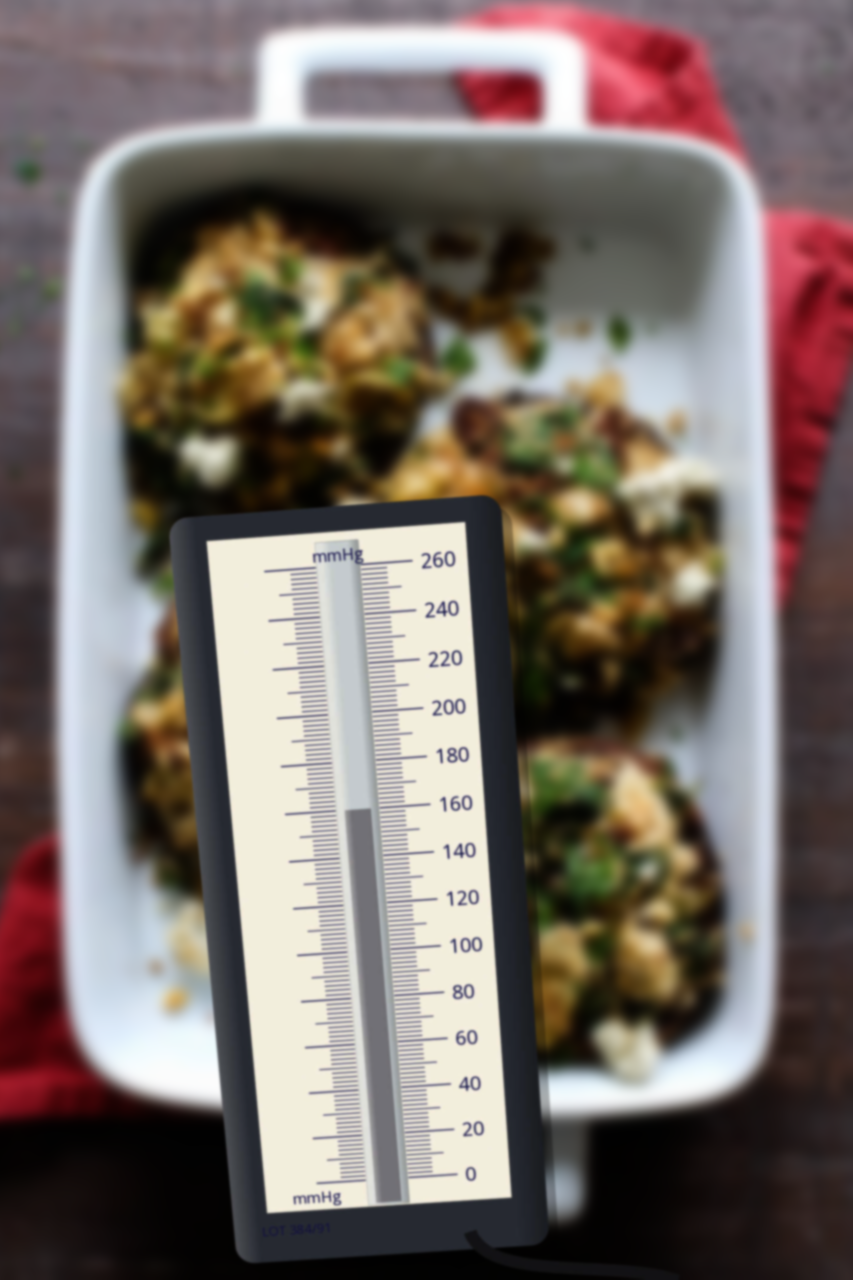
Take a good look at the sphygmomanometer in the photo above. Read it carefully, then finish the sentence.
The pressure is 160 mmHg
